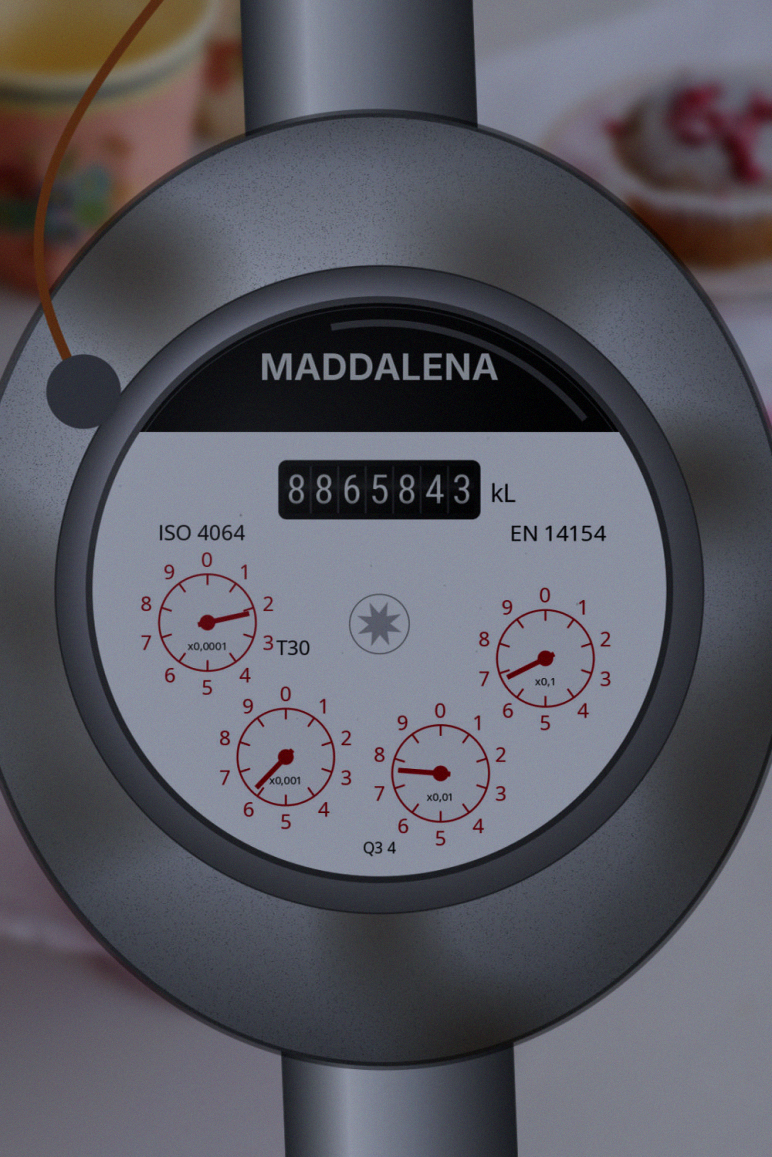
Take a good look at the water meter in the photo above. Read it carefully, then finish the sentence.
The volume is 8865843.6762 kL
